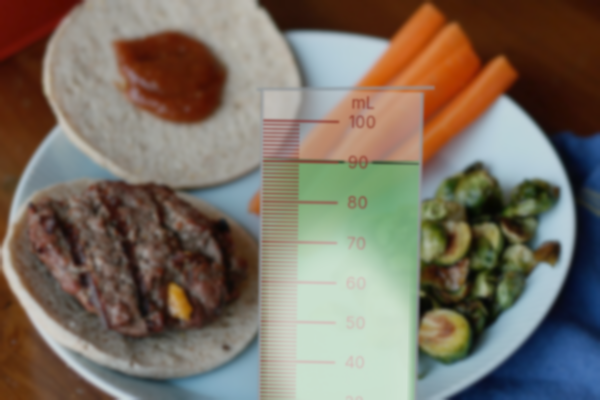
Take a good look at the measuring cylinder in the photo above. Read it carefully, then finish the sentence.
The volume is 90 mL
